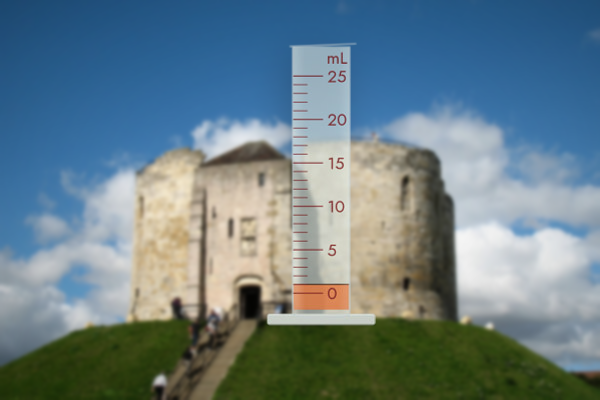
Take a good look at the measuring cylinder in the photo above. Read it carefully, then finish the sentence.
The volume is 1 mL
